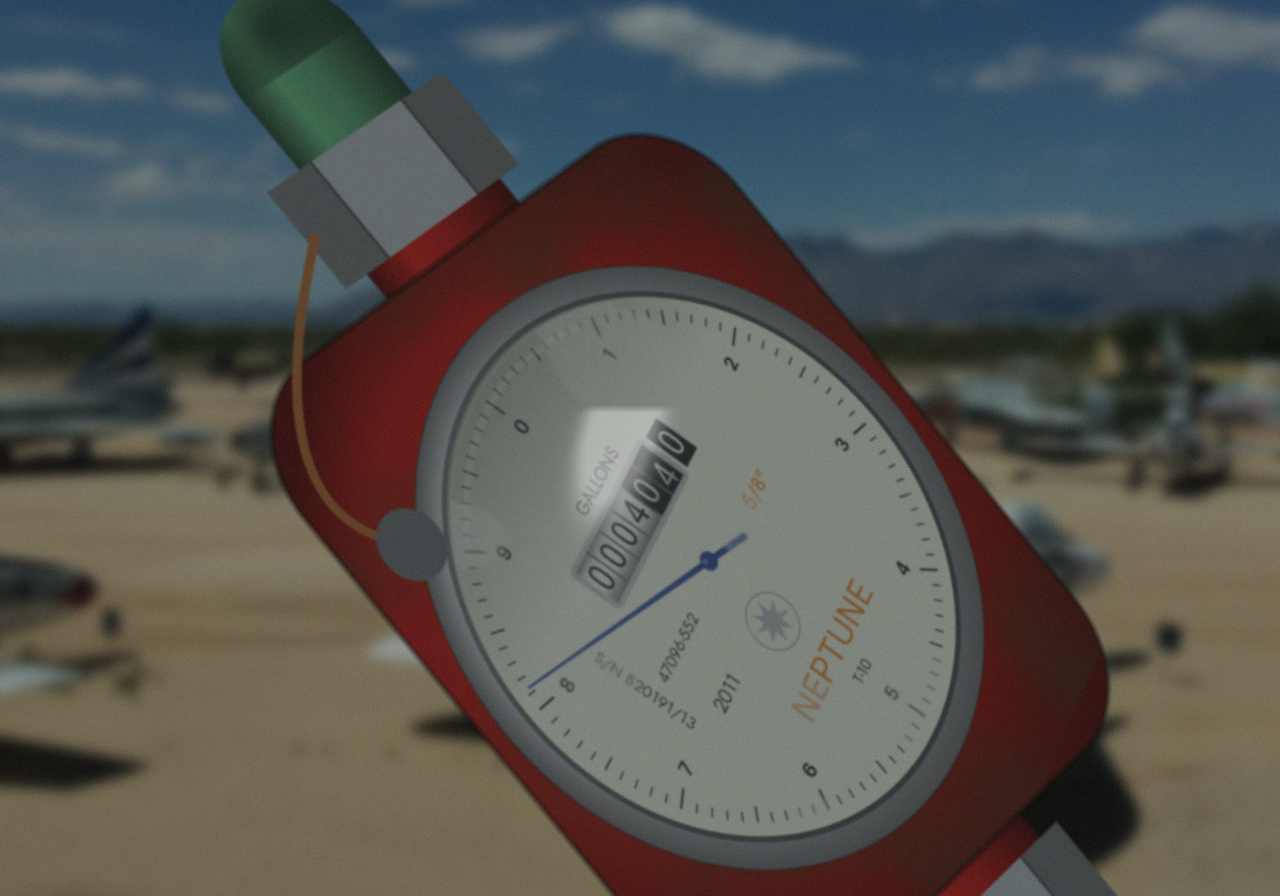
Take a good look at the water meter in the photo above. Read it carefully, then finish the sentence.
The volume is 4038.1 gal
